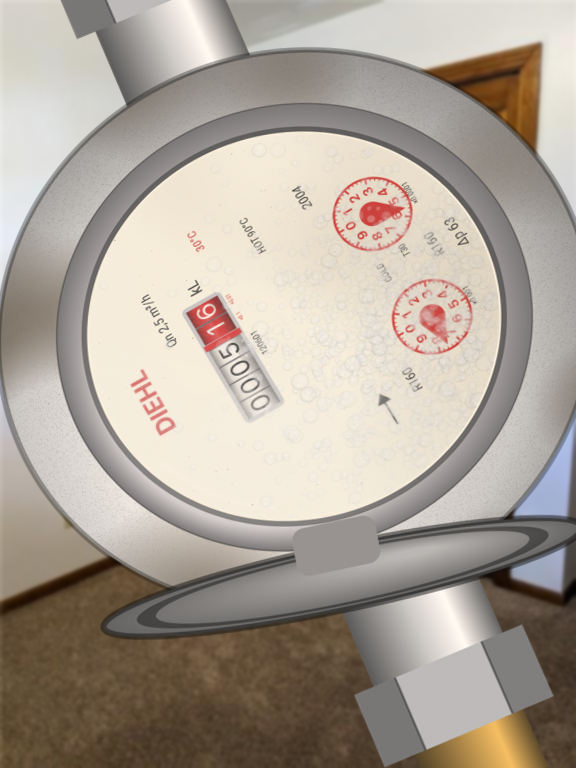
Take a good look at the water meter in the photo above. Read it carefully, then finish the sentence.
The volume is 5.1675 kL
